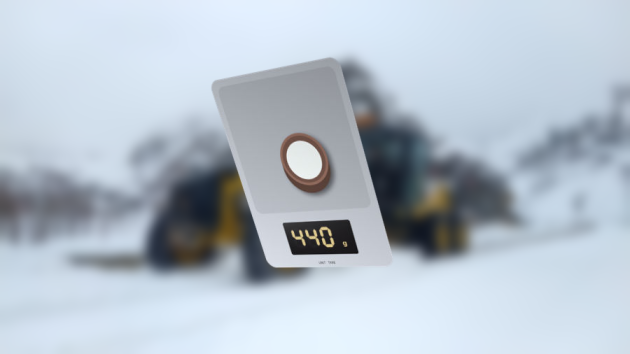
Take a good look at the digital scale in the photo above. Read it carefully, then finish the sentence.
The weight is 440 g
